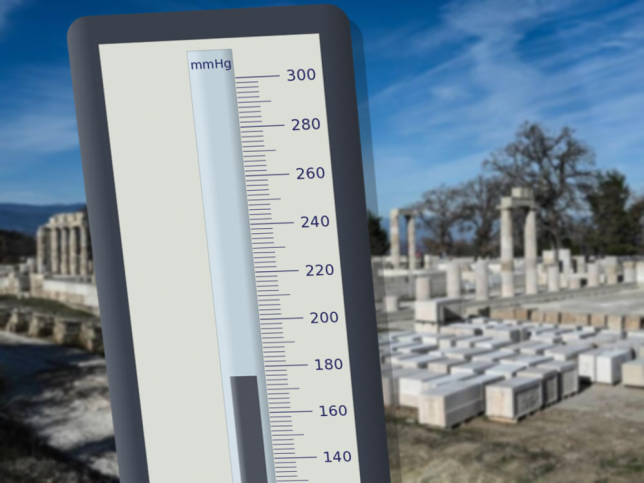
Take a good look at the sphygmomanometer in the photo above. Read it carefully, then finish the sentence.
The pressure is 176 mmHg
